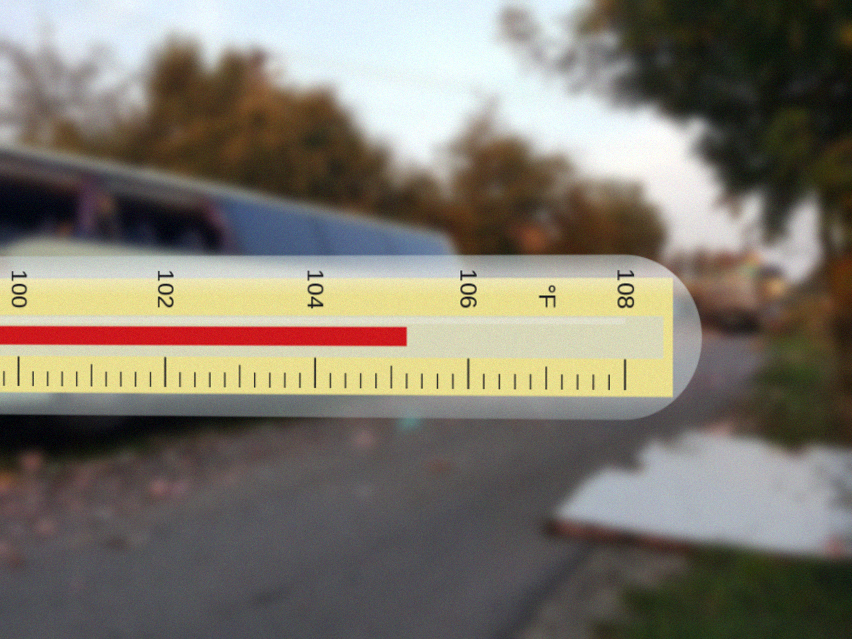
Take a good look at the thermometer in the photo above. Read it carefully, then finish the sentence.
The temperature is 105.2 °F
